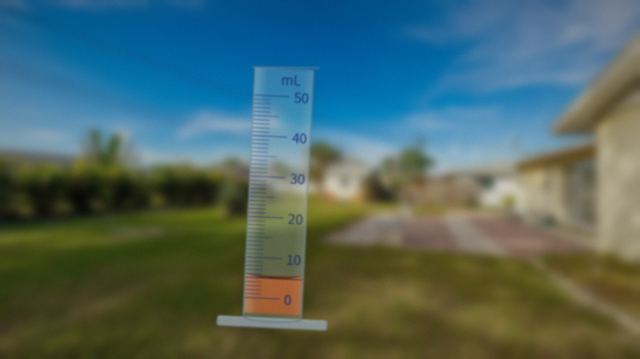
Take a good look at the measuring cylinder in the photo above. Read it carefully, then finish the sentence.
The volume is 5 mL
